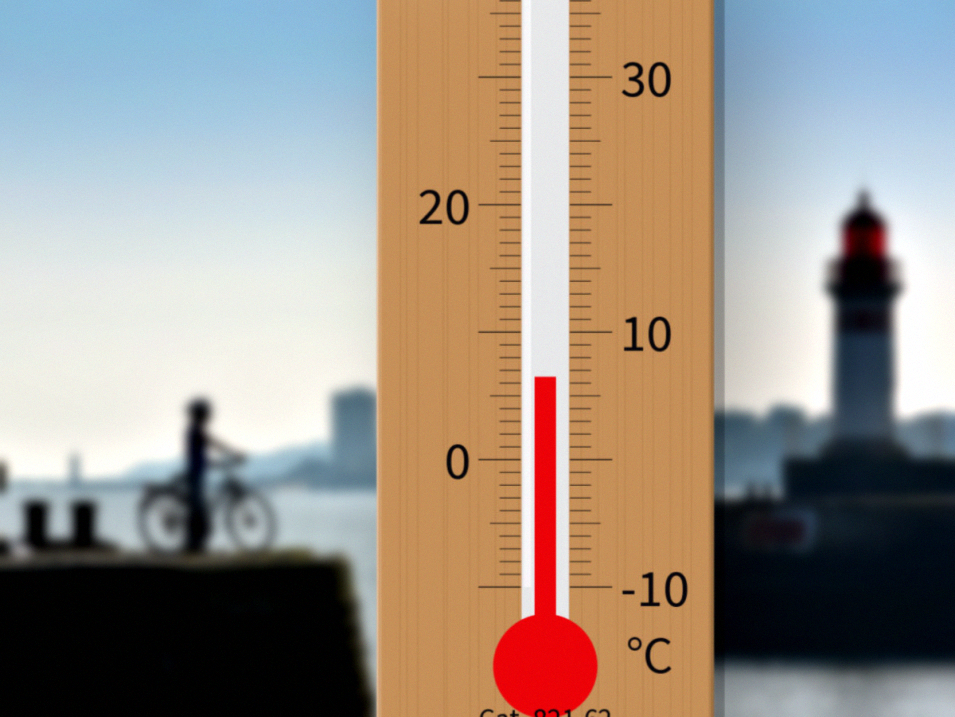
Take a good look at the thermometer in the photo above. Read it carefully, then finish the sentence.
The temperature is 6.5 °C
